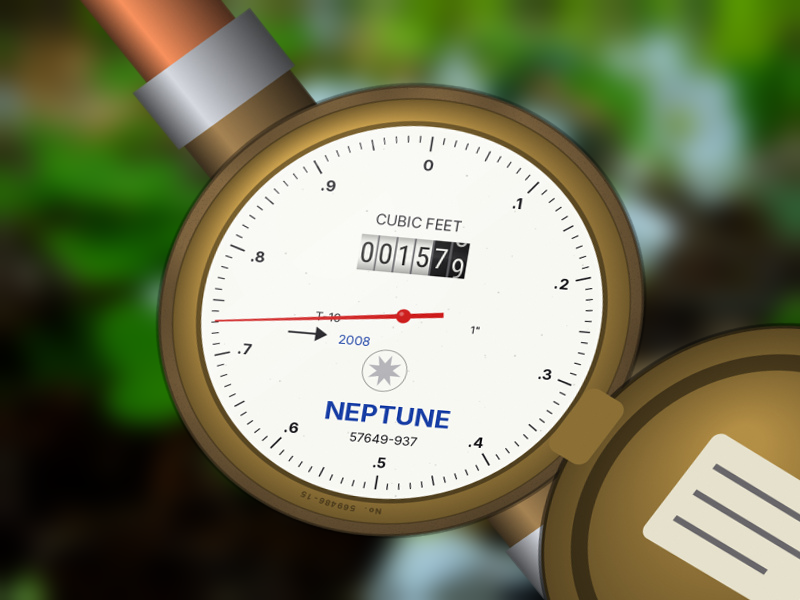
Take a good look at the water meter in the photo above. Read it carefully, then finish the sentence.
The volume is 1578.73 ft³
